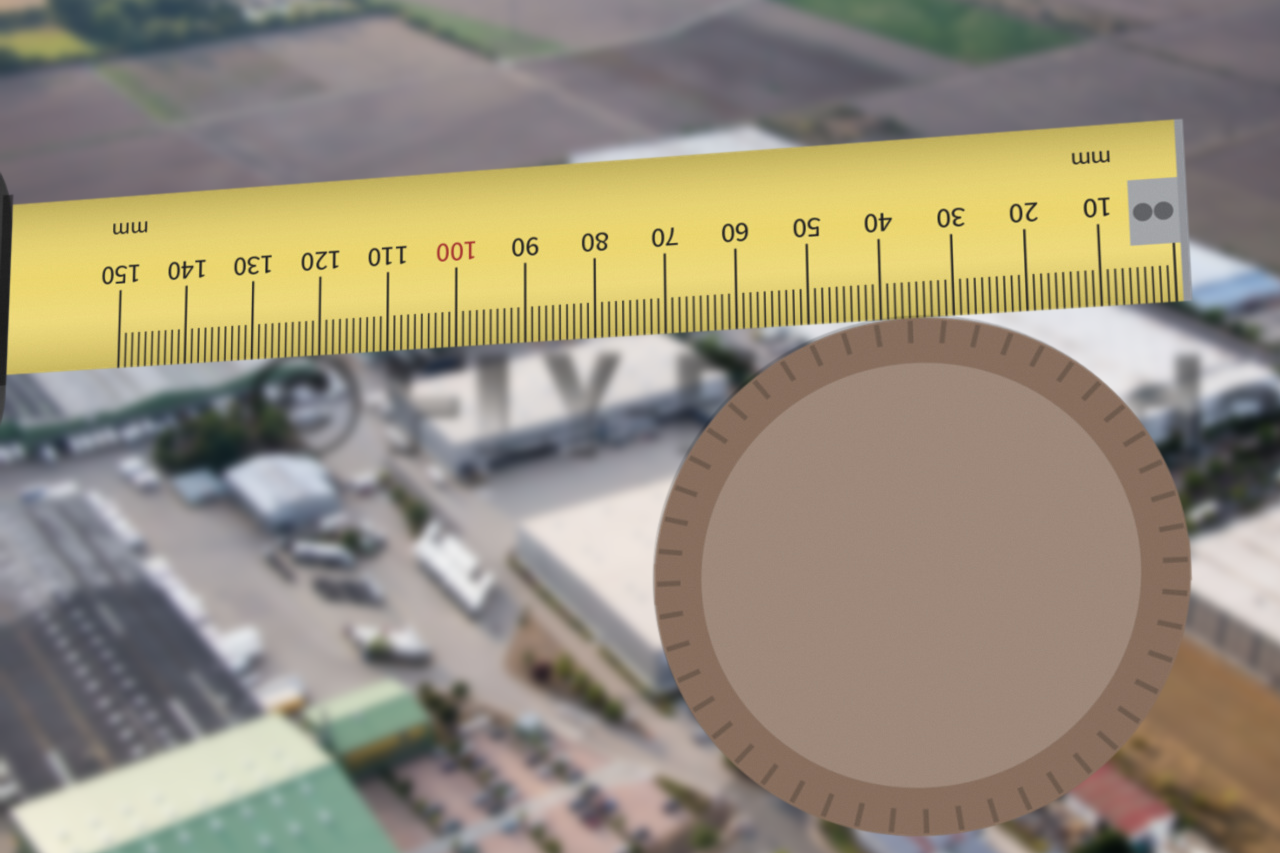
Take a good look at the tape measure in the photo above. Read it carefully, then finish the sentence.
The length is 72 mm
